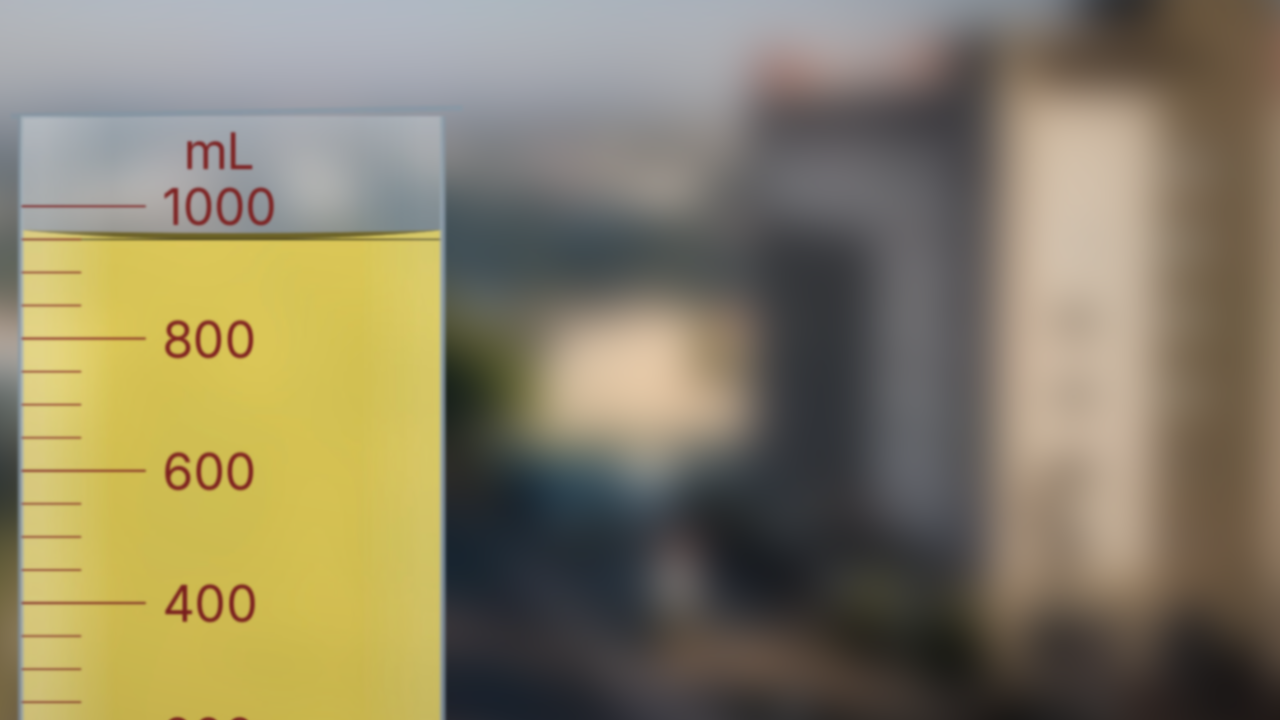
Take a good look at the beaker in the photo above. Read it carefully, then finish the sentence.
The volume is 950 mL
